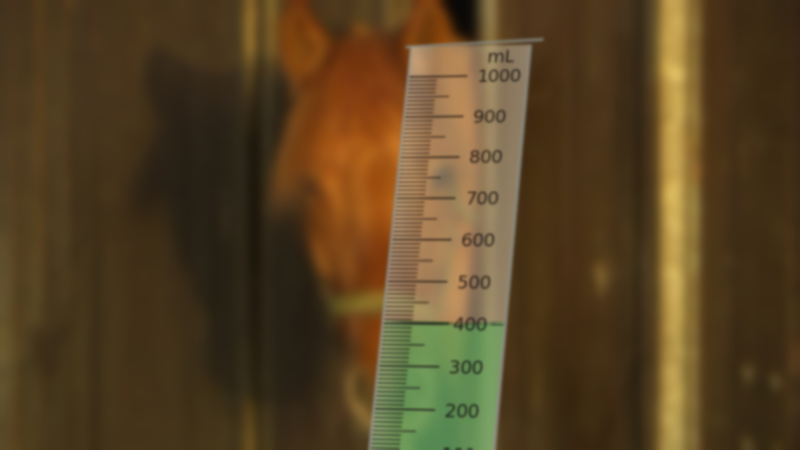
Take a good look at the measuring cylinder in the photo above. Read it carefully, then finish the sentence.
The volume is 400 mL
